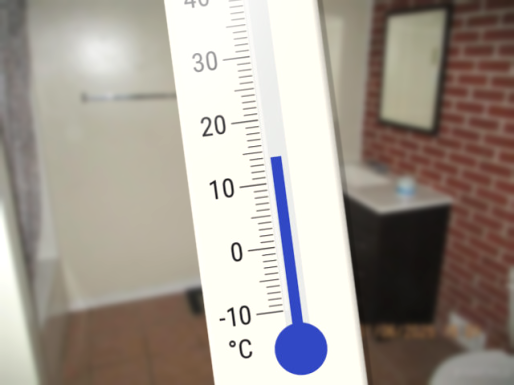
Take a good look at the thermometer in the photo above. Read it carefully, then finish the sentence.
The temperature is 14 °C
